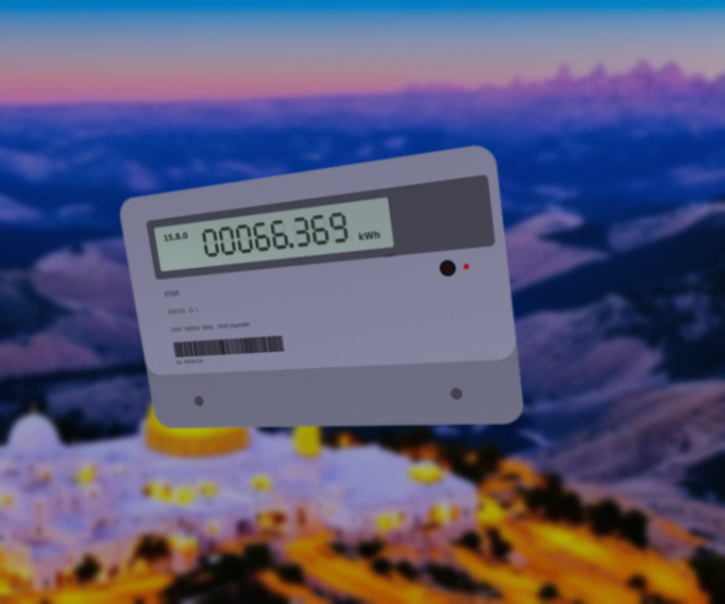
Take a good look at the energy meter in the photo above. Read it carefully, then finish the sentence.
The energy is 66.369 kWh
